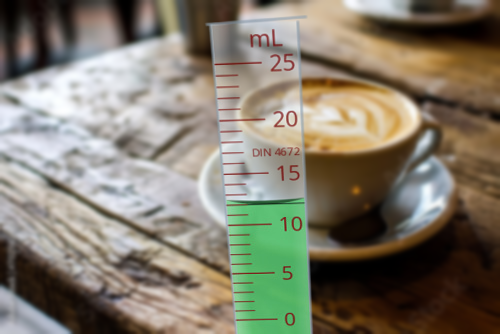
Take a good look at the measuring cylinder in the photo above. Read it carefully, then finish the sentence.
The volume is 12 mL
